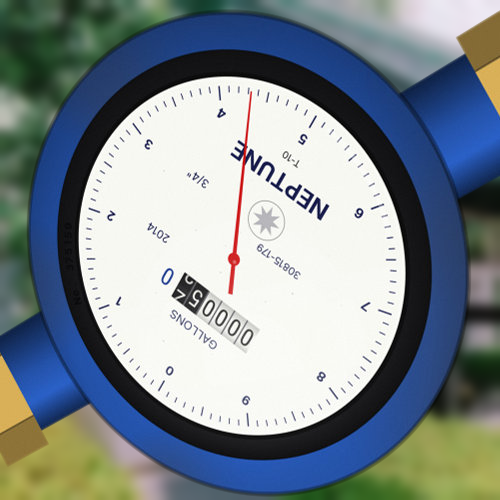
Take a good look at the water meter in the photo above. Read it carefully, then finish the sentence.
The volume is 524.3 gal
